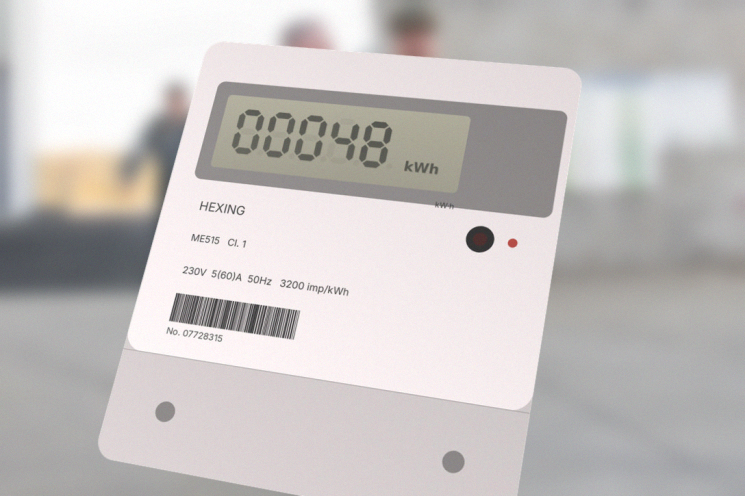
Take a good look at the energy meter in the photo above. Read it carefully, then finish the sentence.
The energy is 48 kWh
